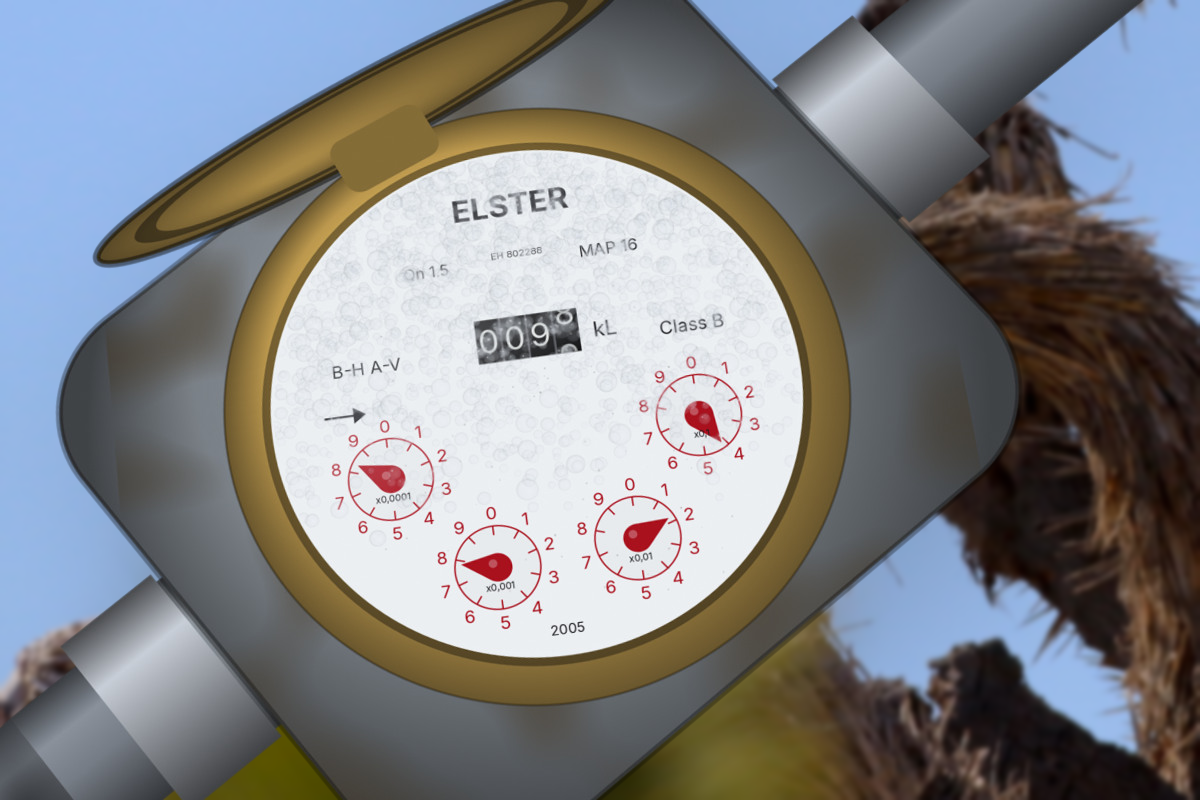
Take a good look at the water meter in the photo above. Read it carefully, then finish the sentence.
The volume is 98.4178 kL
